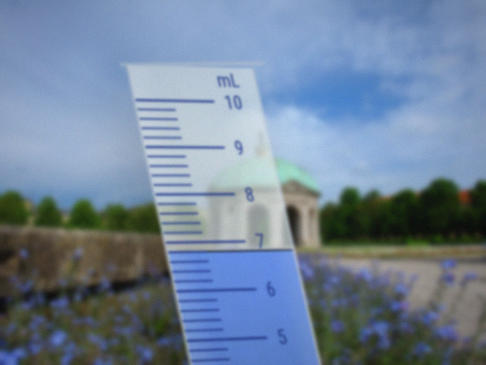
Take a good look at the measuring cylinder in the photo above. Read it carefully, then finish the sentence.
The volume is 6.8 mL
